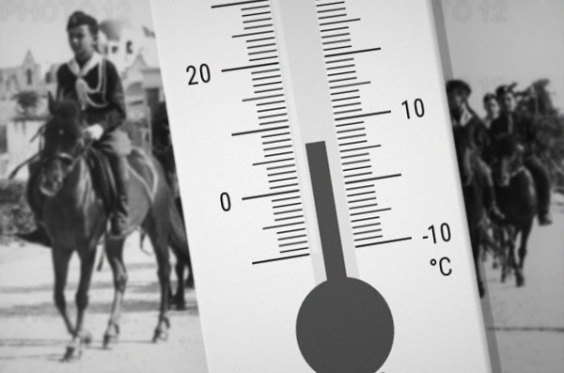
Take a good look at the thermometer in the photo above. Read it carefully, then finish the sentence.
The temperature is 7 °C
